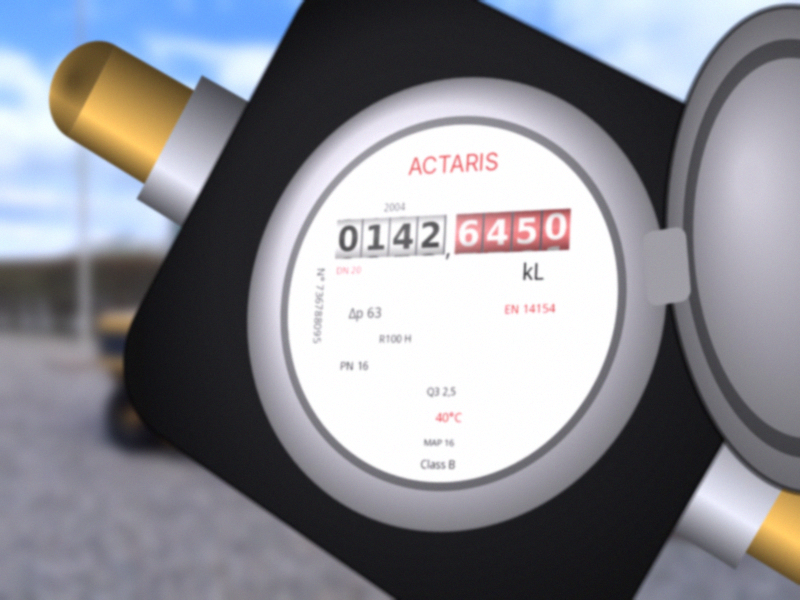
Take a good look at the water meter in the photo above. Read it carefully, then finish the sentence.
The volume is 142.6450 kL
